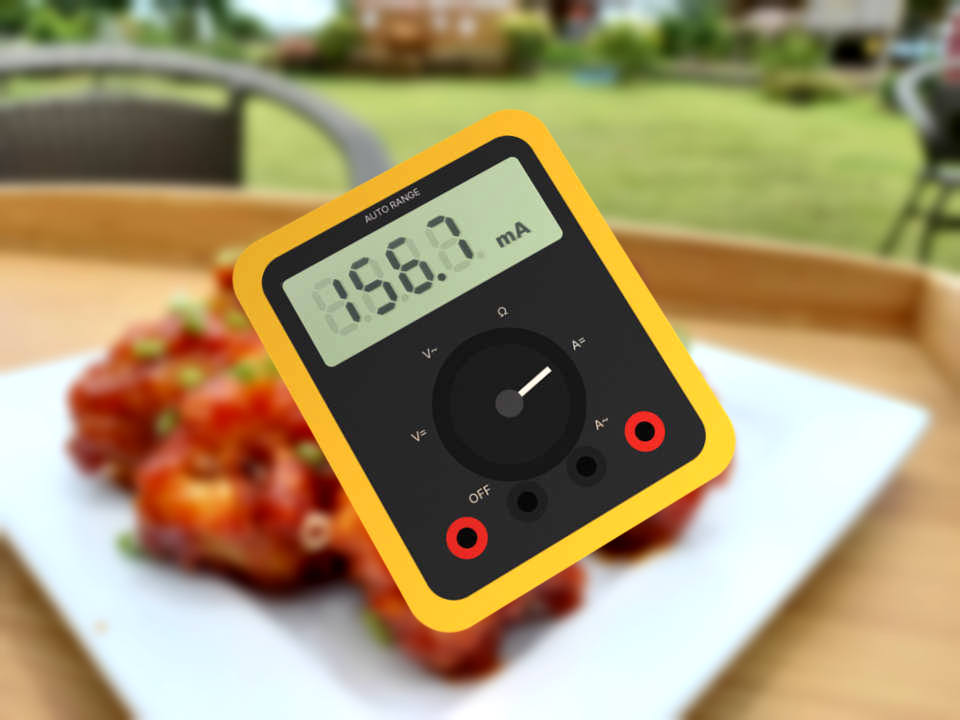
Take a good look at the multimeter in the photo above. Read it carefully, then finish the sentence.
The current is 156.7 mA
